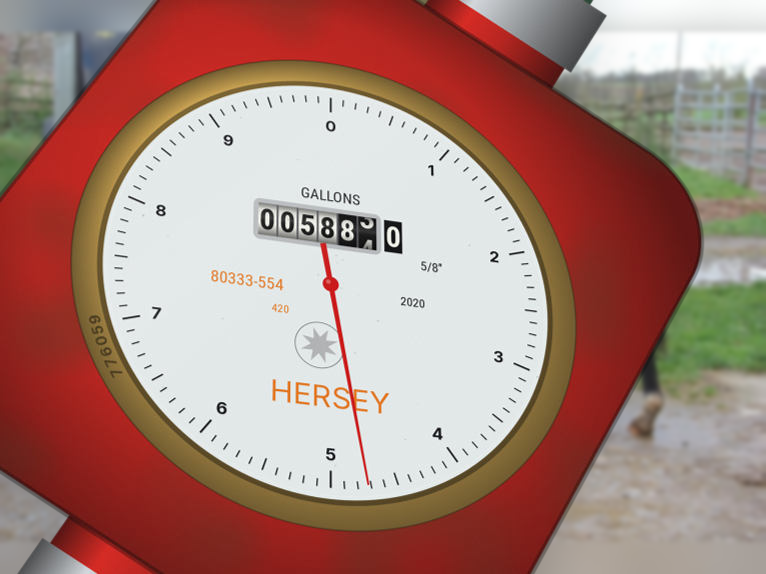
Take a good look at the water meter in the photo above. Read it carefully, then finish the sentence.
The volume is 58834.7 gal
